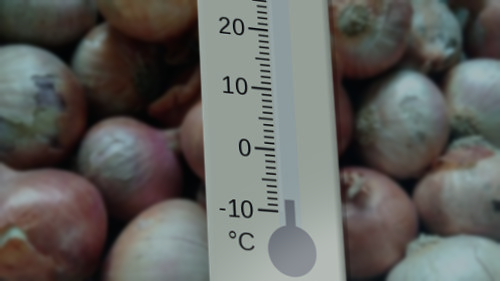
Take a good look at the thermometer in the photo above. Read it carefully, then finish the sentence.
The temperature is -8 °C
